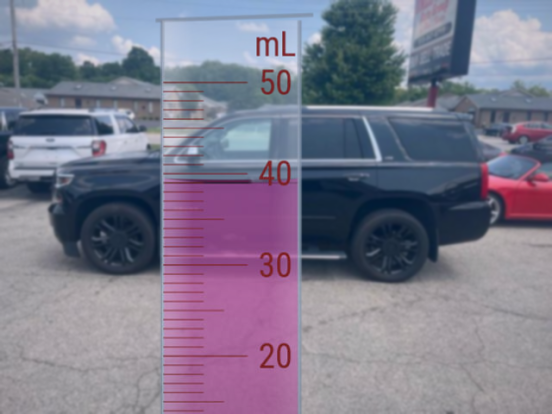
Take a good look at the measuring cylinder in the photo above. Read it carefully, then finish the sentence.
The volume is 39 mL
